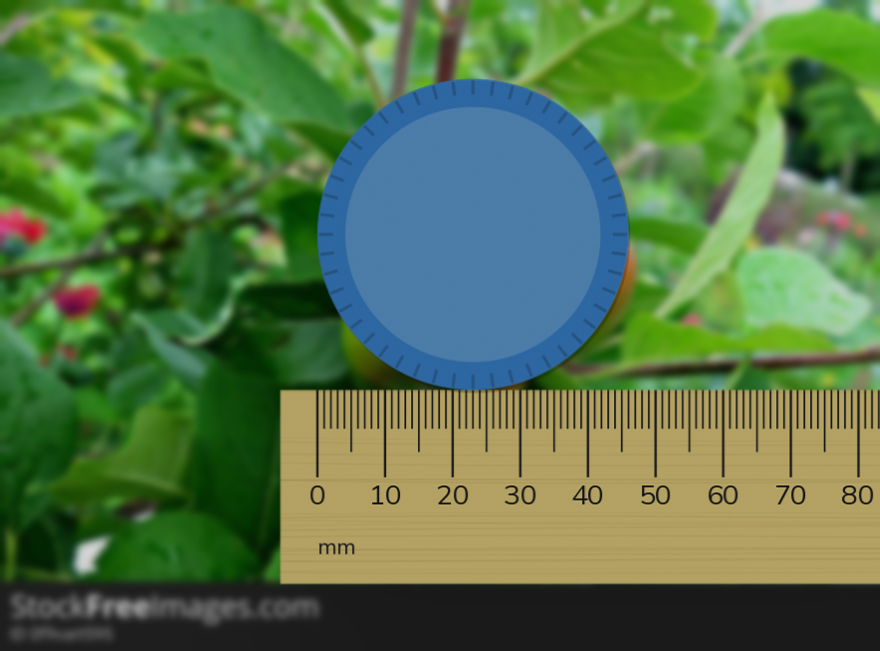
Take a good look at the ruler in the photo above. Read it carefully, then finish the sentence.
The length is 46 mm
